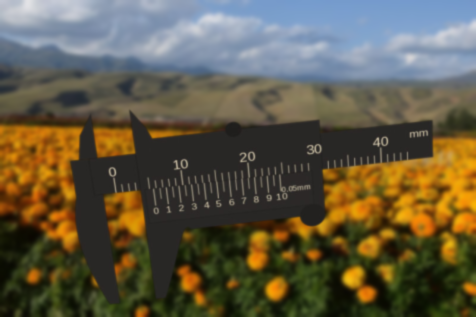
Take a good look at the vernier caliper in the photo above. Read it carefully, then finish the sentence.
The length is 5.6 mm
